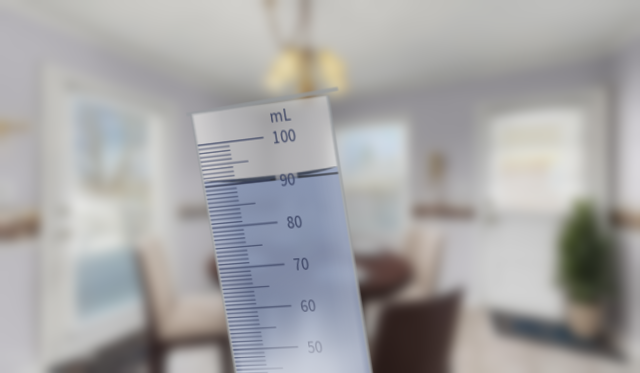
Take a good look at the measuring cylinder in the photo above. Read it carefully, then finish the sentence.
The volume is 90 mL
